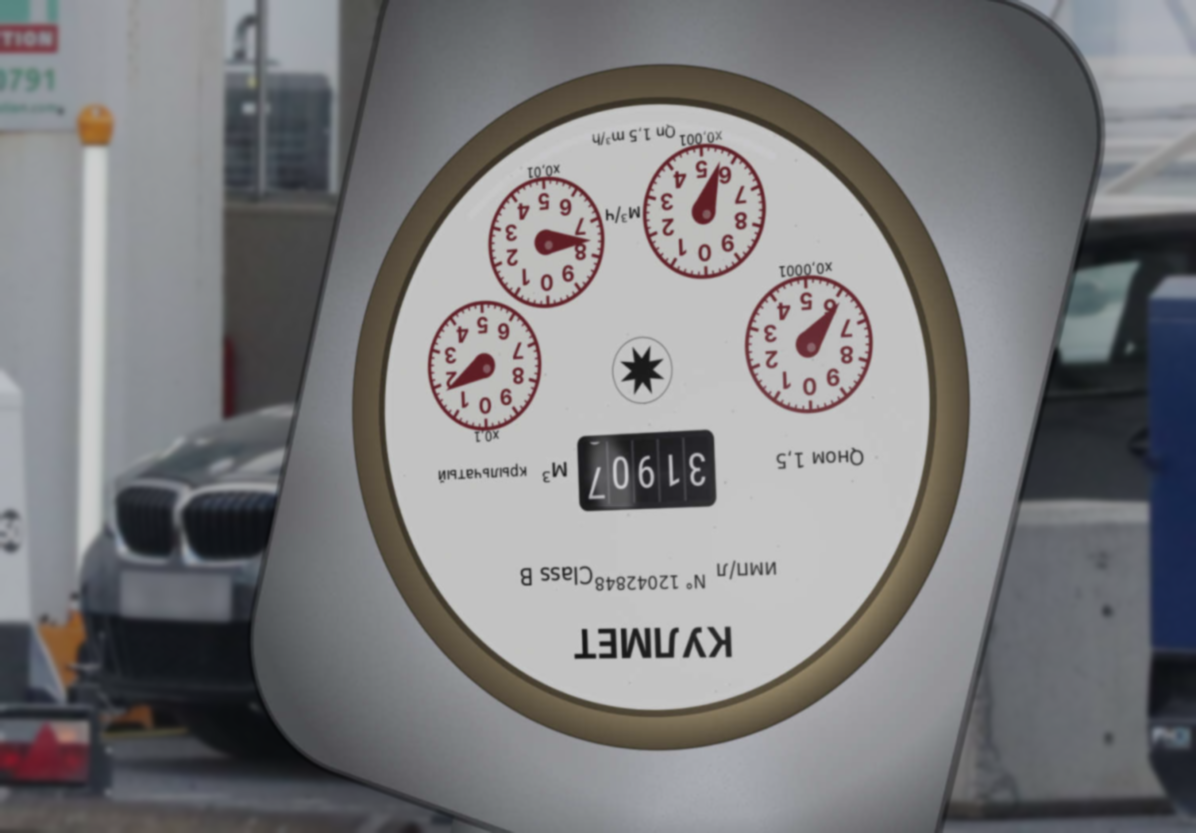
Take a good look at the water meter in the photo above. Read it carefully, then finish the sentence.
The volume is 31907.1756 m³
